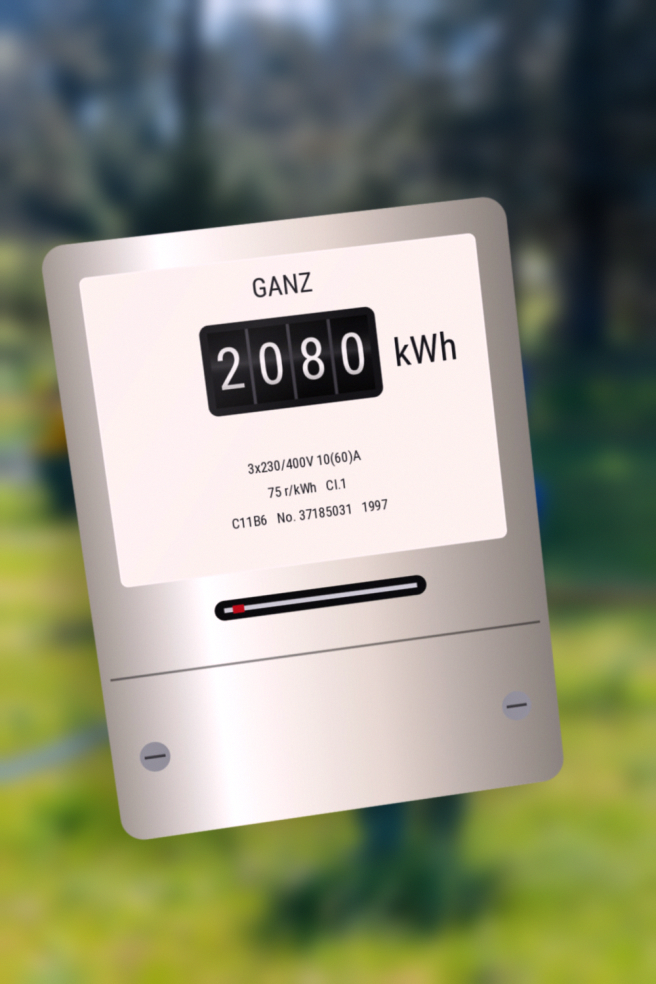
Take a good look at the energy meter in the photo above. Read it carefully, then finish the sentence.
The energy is 2080 kWh
